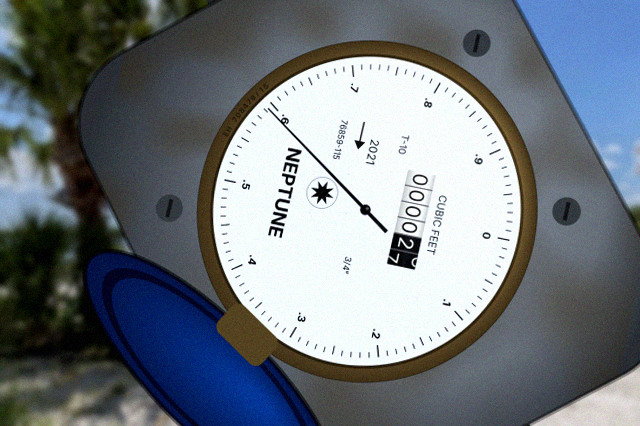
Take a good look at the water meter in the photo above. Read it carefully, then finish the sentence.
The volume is 26.59 ft³
